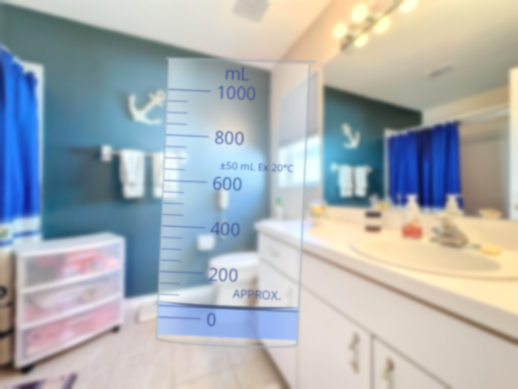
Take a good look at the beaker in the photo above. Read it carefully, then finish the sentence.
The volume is 50 mL
